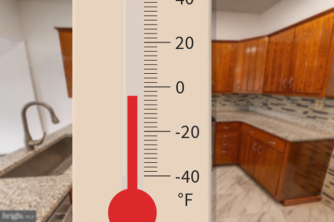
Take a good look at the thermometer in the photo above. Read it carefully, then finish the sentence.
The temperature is -4 °F
